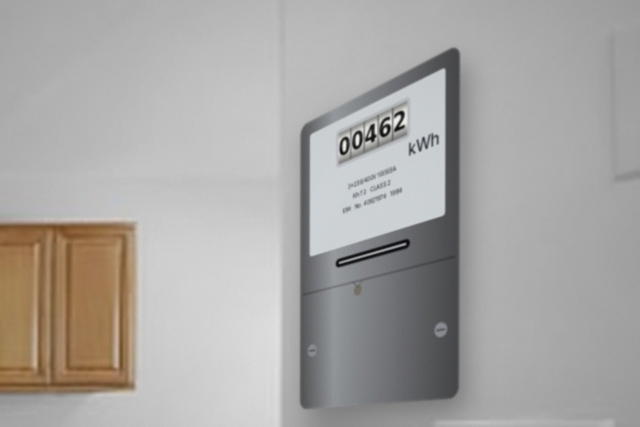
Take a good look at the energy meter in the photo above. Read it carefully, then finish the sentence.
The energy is 462 kWh
